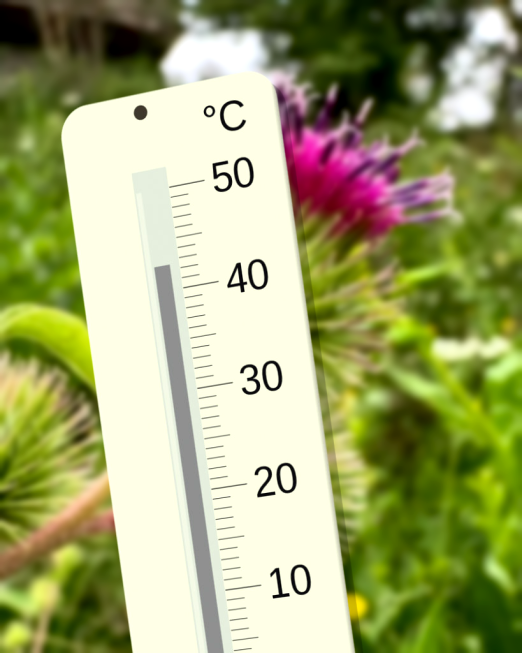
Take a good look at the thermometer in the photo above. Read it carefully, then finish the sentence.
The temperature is 42.5 °C
